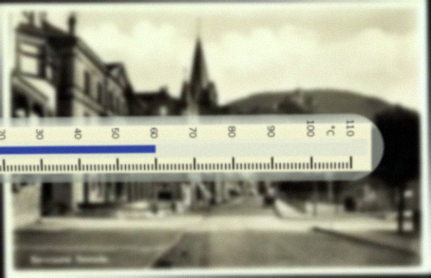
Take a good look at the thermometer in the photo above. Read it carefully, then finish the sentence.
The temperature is 60 °C
